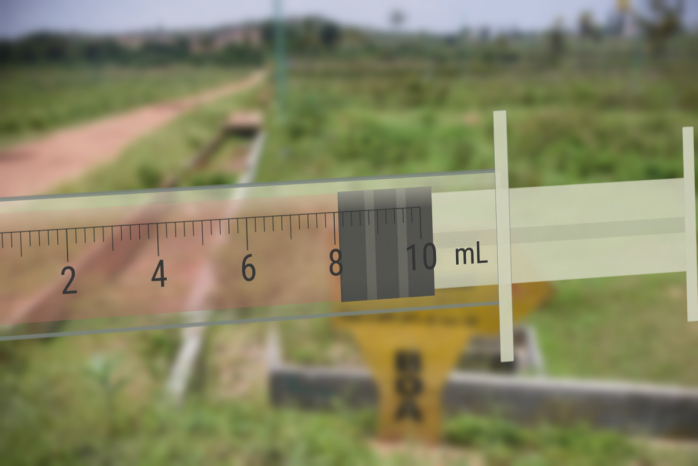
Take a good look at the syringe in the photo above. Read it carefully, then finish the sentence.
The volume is 8.1 mL
